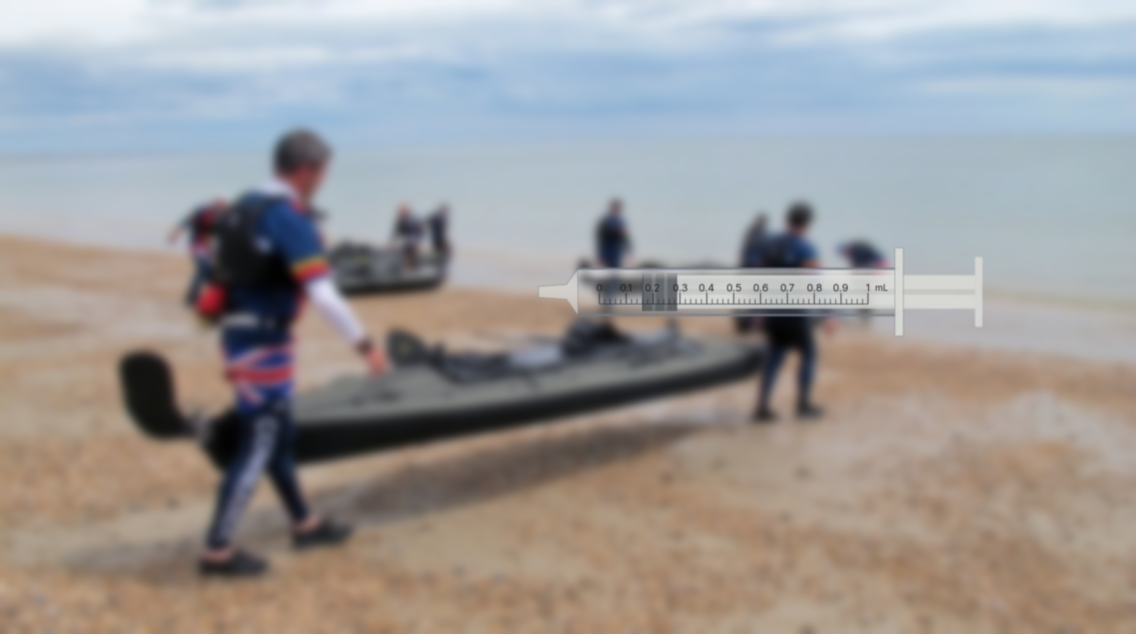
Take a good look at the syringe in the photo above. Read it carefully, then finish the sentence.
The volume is 0.16 mL
